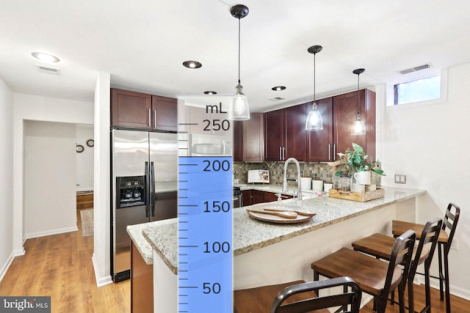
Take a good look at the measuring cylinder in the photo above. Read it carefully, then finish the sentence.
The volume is 210 mL
